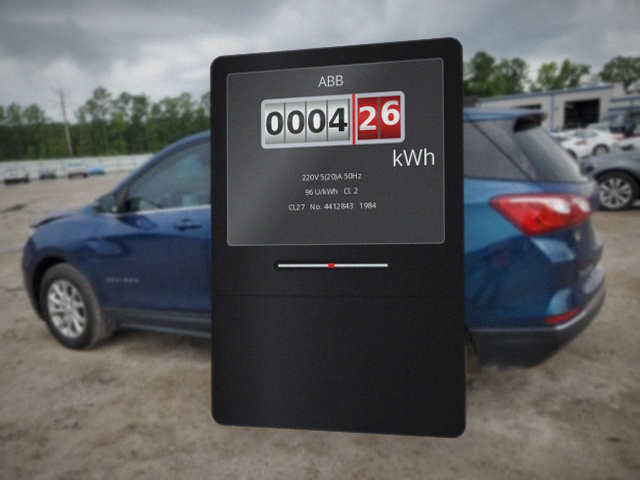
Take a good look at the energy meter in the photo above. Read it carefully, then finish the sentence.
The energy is 4.26 kWh
